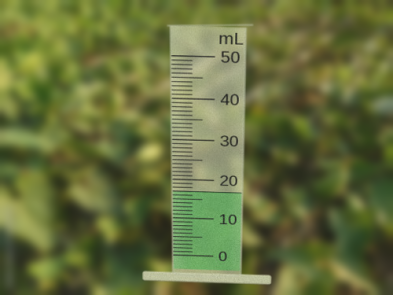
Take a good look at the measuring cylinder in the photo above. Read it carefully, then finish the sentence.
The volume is 17 mL
